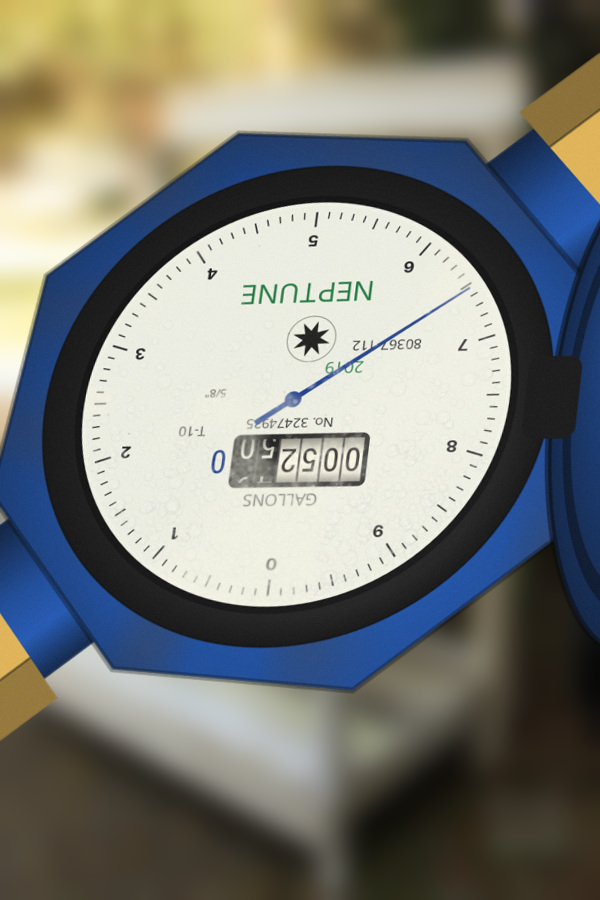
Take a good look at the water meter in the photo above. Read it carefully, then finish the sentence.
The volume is 52496.5 gal
